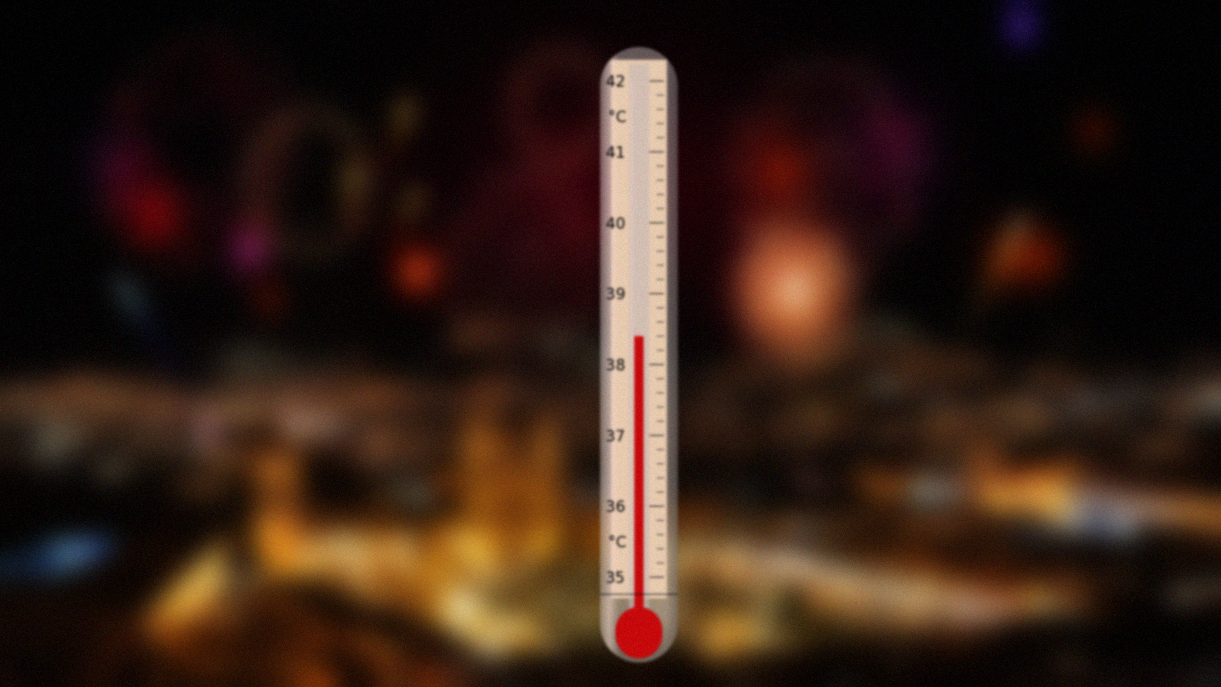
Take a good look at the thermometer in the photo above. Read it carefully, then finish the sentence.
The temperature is 38.4 °C
